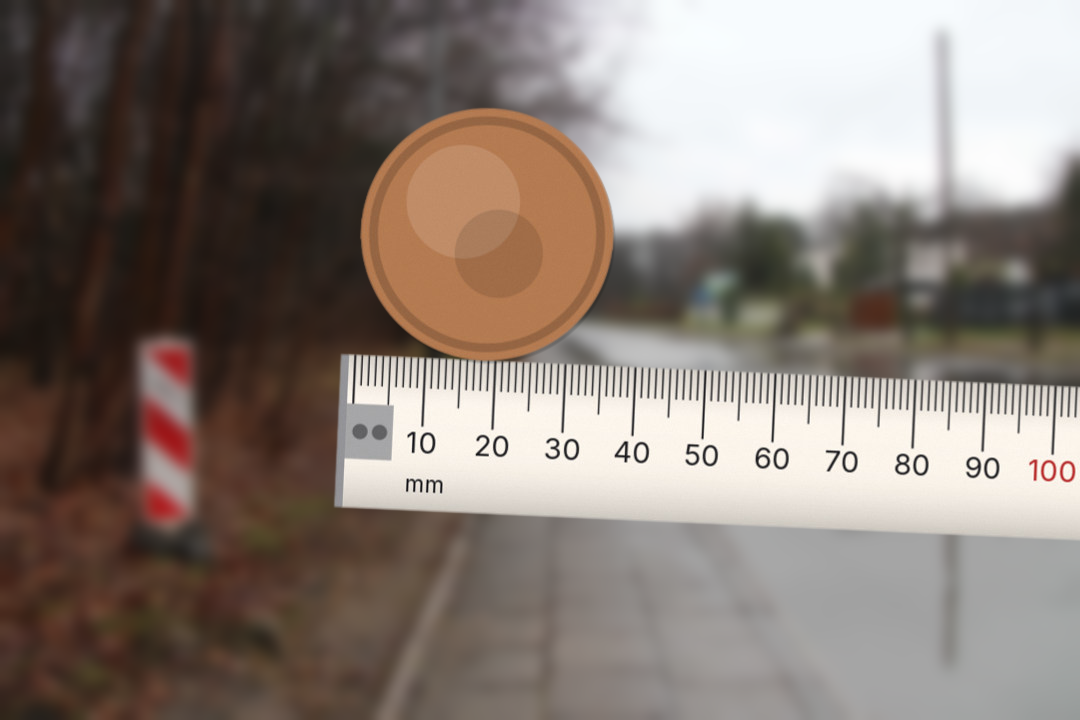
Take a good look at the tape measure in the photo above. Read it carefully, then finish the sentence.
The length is 36 mm
